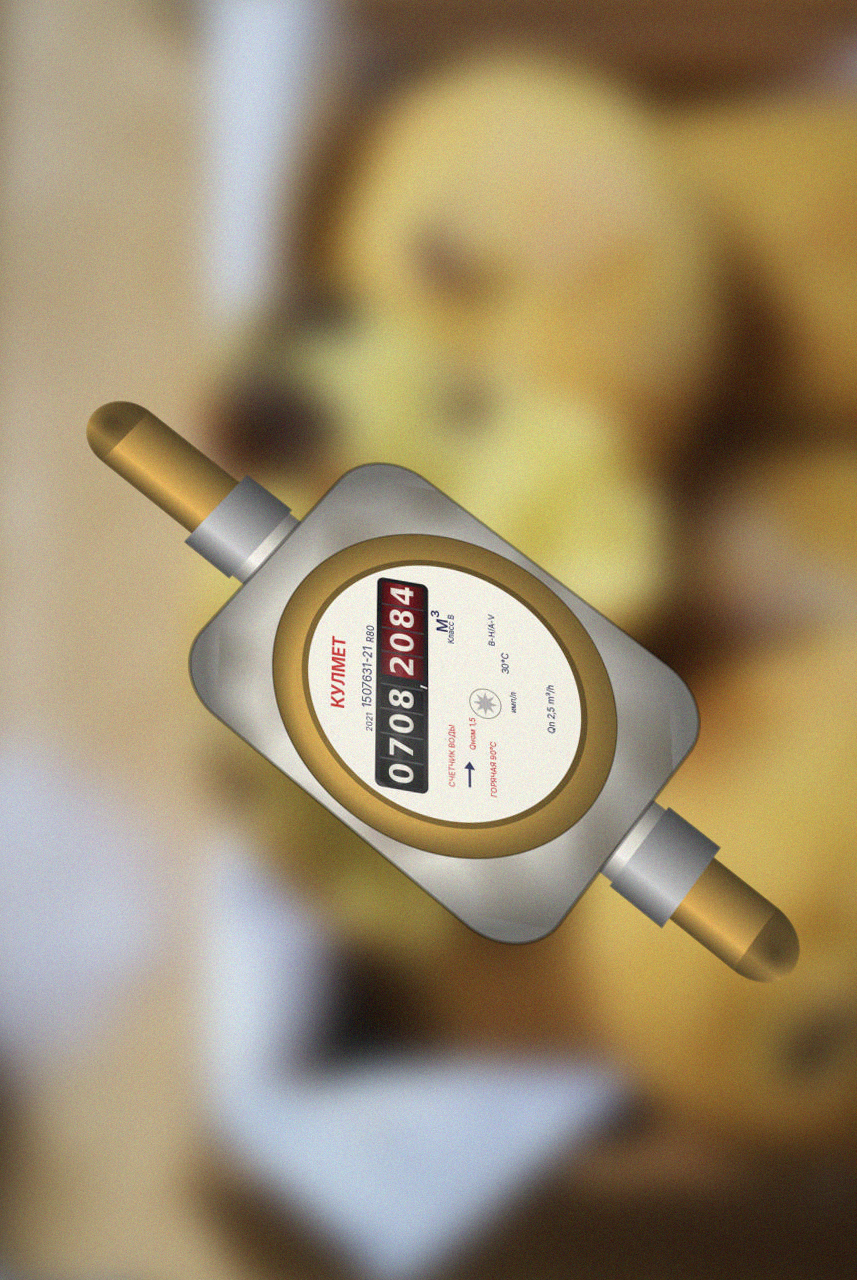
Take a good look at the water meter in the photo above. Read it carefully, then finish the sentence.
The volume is 708.2084 m³
